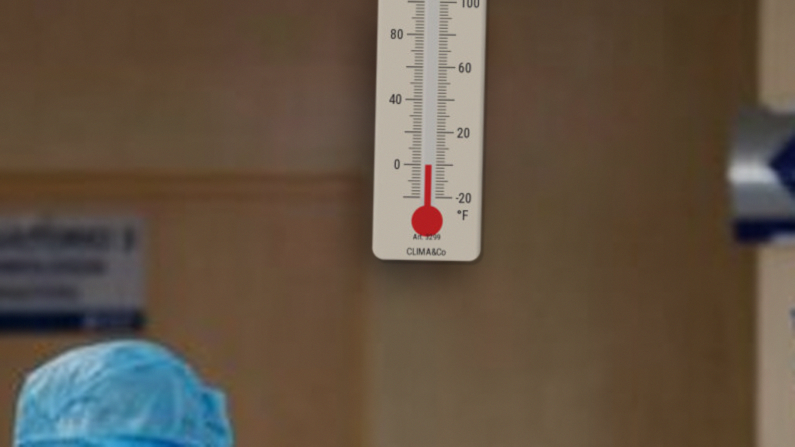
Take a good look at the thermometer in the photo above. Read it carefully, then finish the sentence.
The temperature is 0 °F
